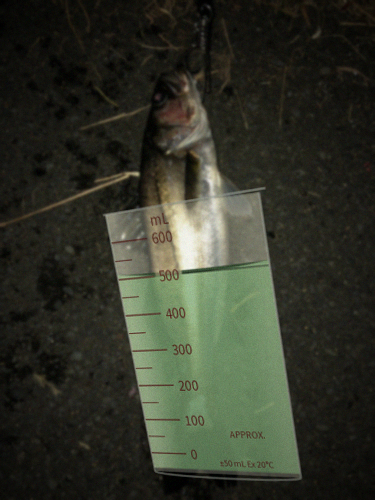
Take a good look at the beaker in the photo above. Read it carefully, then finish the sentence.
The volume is 500 mL
